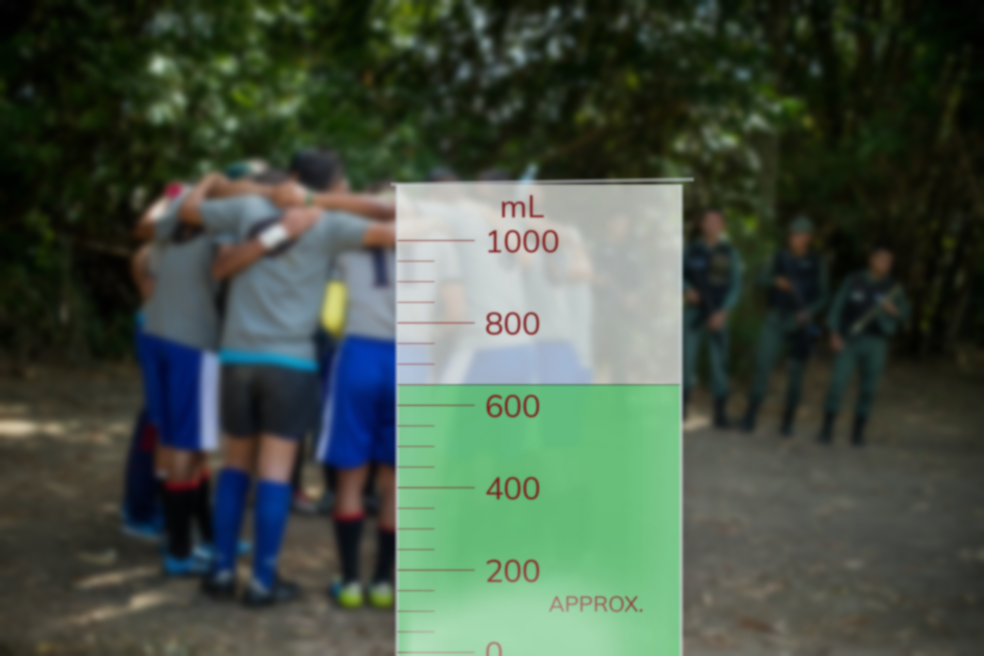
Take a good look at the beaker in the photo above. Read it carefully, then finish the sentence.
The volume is 650 mL
